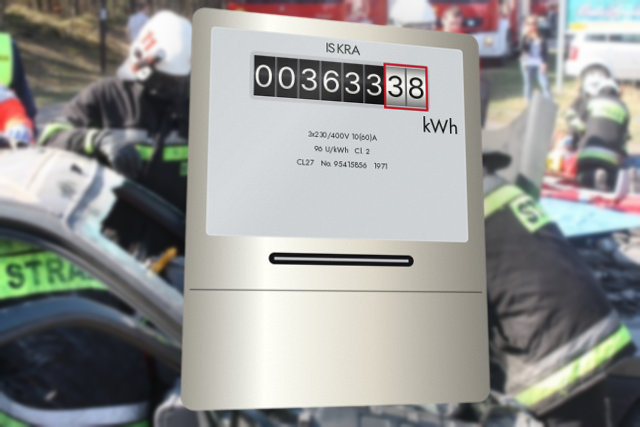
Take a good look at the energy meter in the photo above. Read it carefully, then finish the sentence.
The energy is 3633.38 kWh
